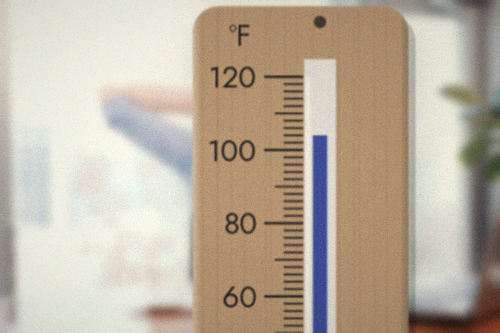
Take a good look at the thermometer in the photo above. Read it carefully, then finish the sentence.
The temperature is 104 °F
